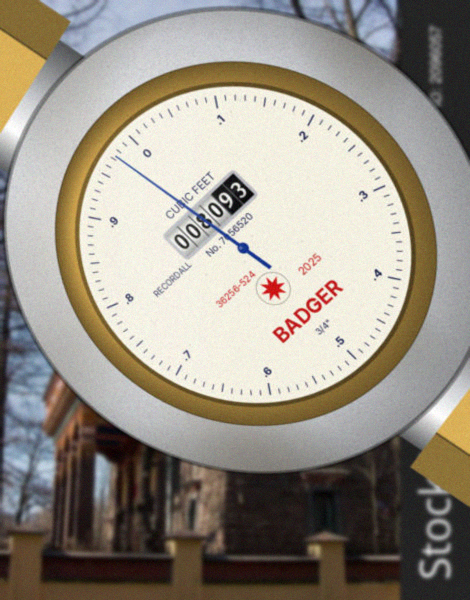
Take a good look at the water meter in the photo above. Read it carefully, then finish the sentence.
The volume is 8092.97 ft³
